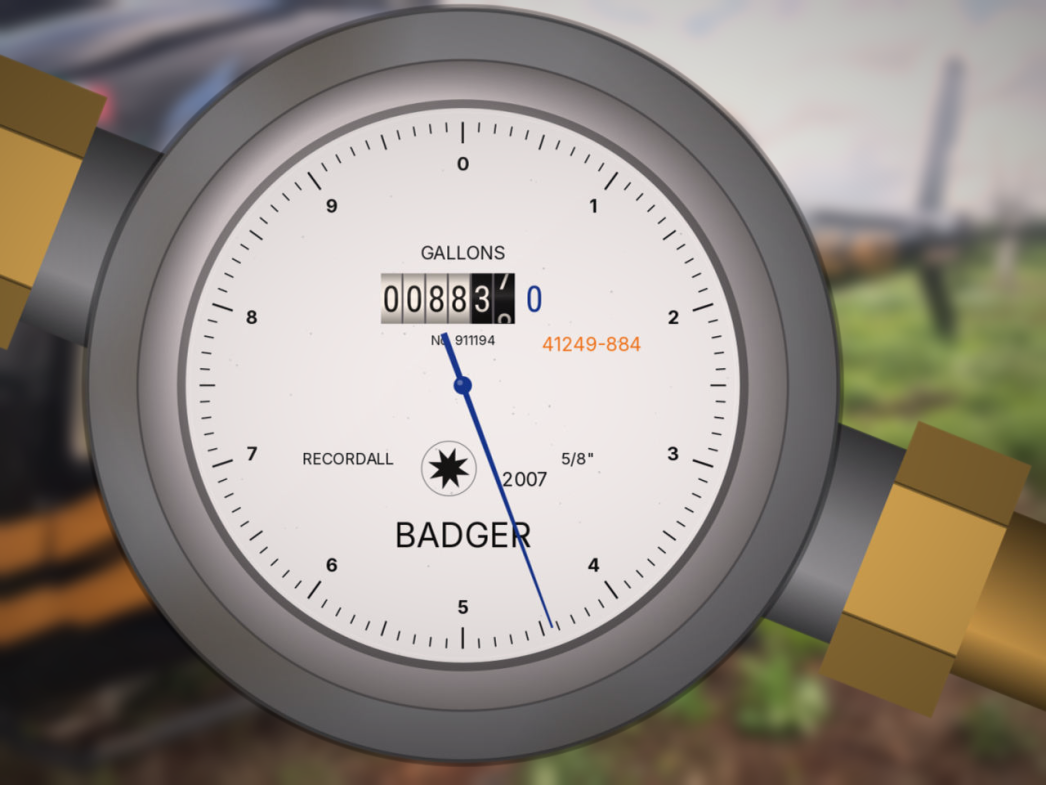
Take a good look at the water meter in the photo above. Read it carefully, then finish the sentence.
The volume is 88374.4 gal
